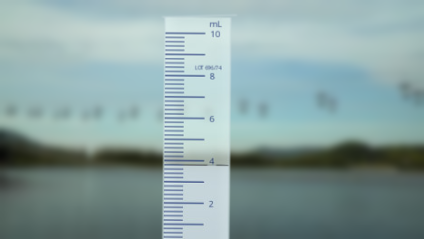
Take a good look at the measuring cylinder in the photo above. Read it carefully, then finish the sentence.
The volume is 3.8 mL
